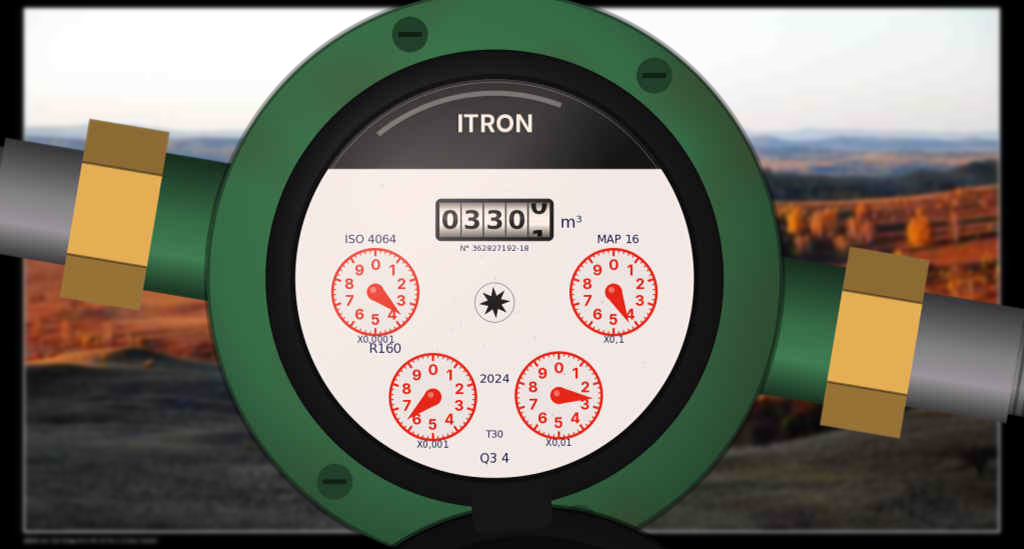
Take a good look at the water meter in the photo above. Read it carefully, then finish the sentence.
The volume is 3300.4263 m³
